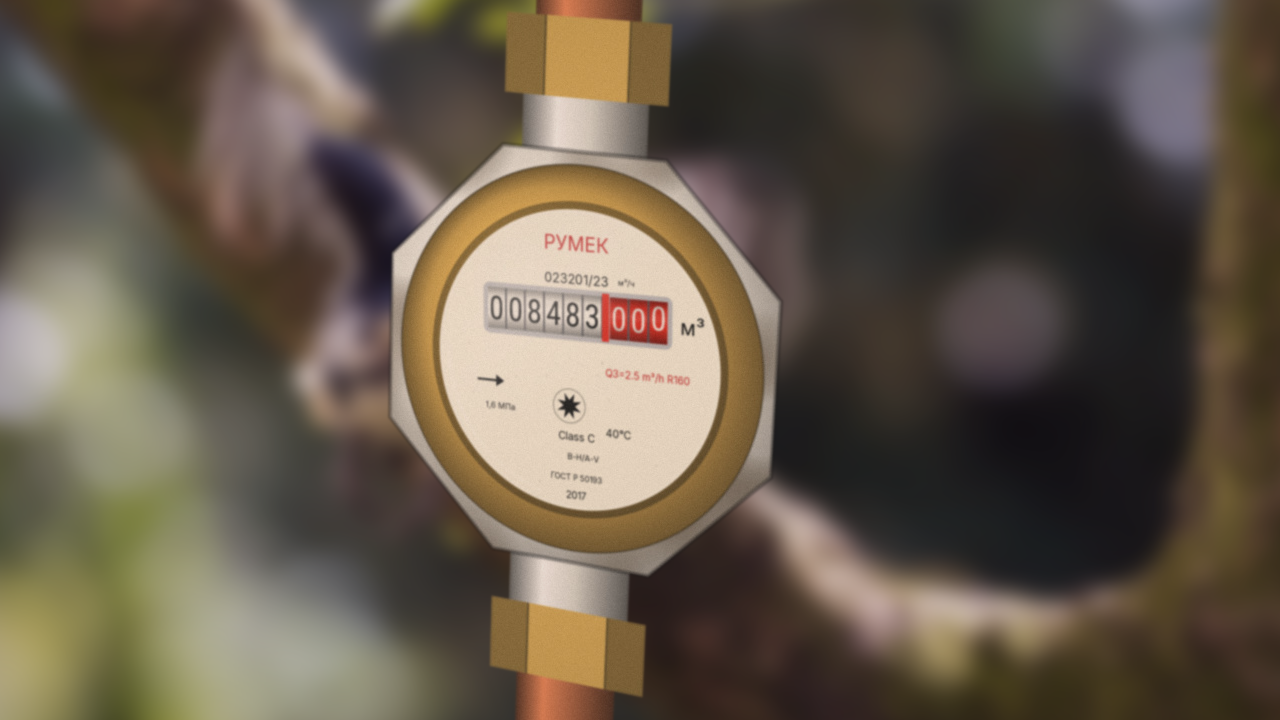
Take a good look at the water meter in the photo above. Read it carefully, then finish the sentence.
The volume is 8483.000 m³
